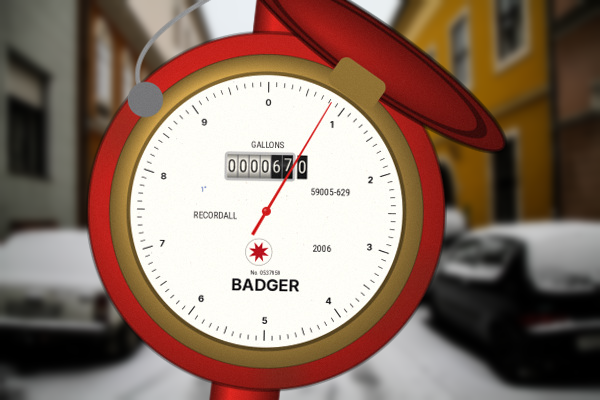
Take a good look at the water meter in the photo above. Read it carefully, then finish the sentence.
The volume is 670.8 gal
